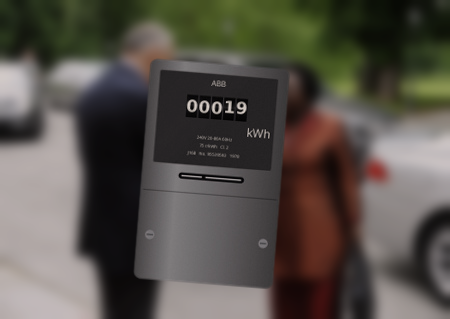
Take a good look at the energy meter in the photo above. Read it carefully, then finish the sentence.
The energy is 19 kWh
